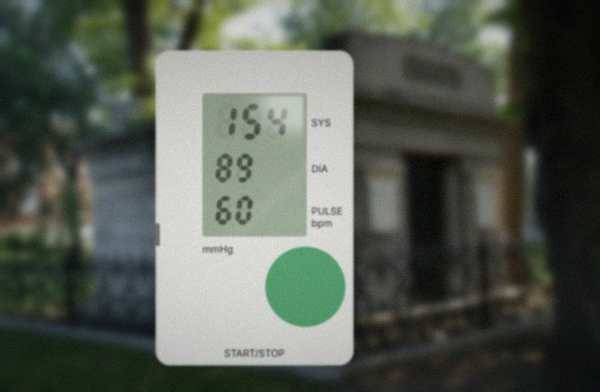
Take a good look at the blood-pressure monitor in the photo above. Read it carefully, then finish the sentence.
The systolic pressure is 154 mmHg
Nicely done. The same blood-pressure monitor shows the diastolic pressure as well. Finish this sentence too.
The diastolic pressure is 89 mmHg
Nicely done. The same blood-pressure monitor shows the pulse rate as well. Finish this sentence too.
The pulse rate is 60 bpm
